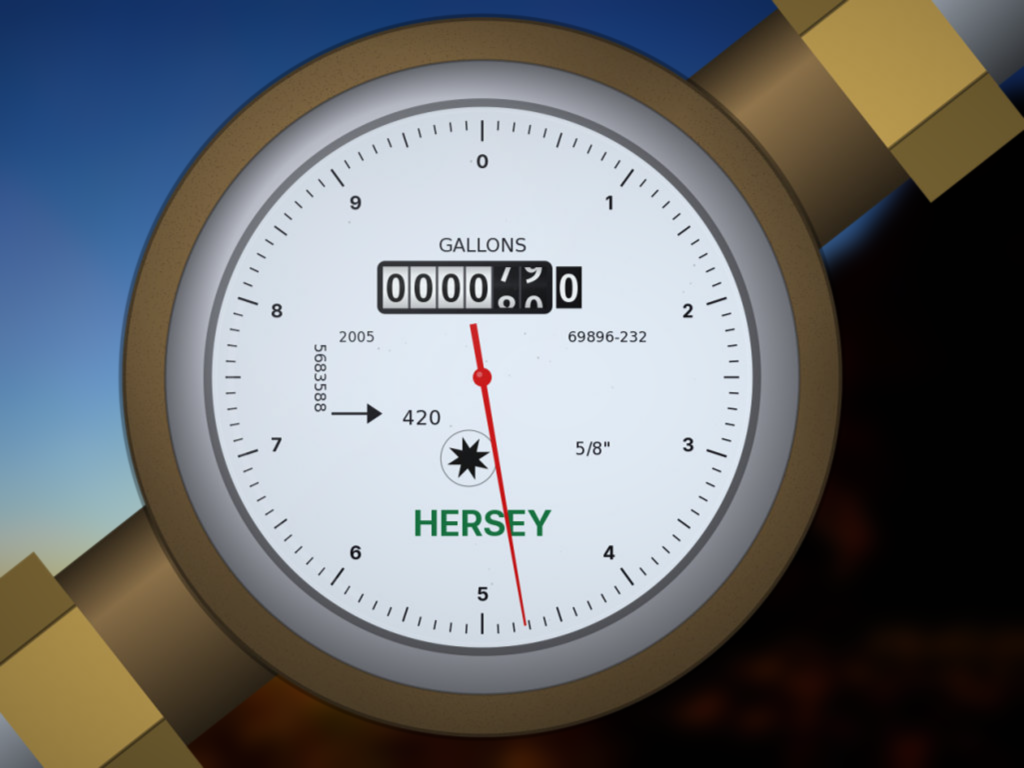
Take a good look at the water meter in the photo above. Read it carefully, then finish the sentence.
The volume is 794.7 gal
